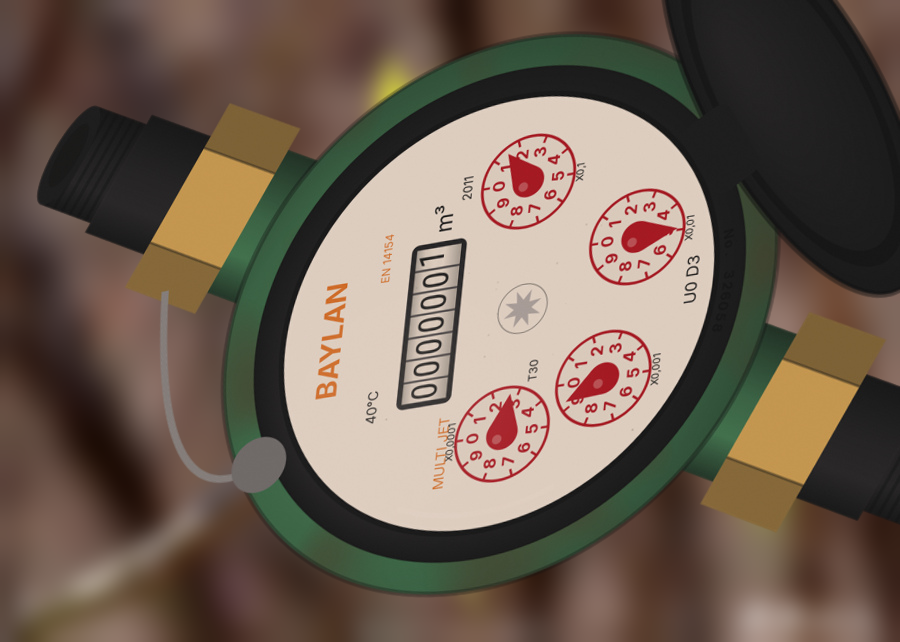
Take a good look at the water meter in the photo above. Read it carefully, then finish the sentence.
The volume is 1.1492 m³
